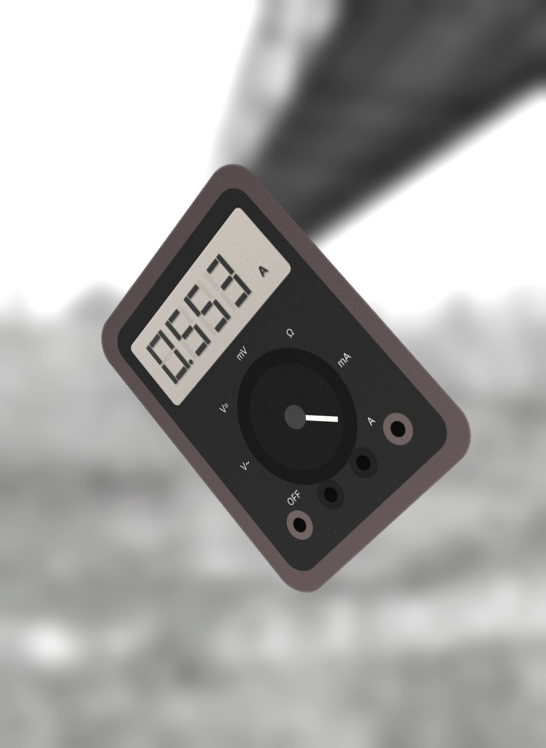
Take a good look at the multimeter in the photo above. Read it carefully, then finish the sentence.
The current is 0.553 A
